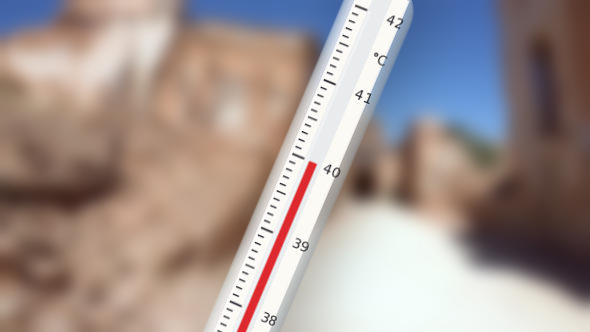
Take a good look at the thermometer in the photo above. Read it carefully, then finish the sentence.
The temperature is 40 °C
